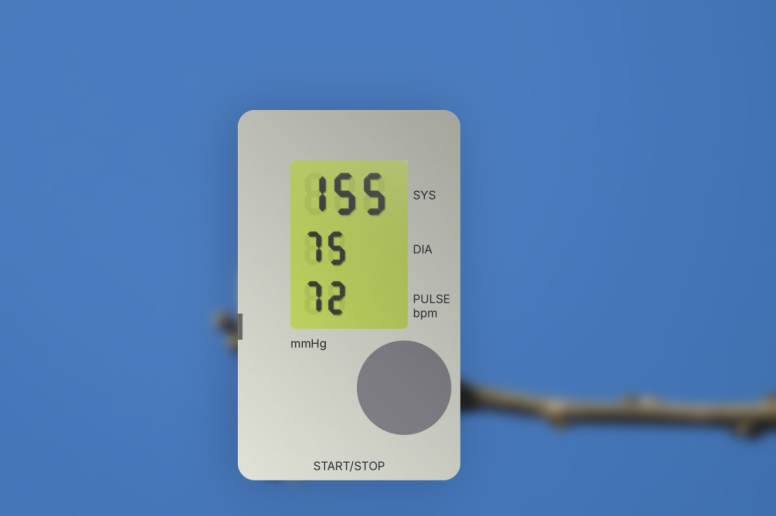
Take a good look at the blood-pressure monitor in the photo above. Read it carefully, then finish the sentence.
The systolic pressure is 155 mmHg
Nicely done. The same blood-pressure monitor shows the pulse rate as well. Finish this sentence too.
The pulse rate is 72 bpm
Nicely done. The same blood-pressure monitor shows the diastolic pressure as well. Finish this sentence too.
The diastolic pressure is 75 mmHg
